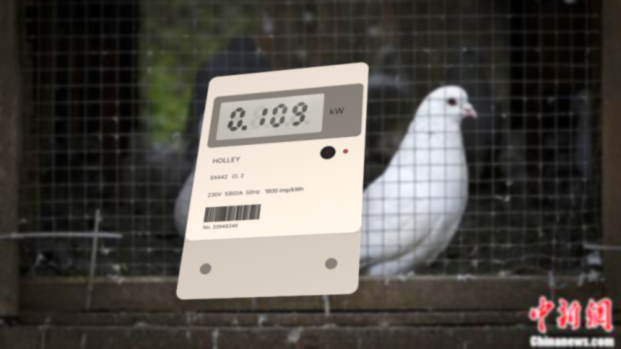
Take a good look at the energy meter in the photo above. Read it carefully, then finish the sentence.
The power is 0.109 kW
